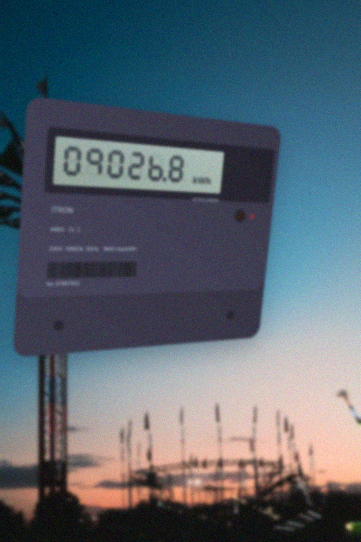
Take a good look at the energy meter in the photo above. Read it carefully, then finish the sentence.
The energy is 9026.8 kWh
